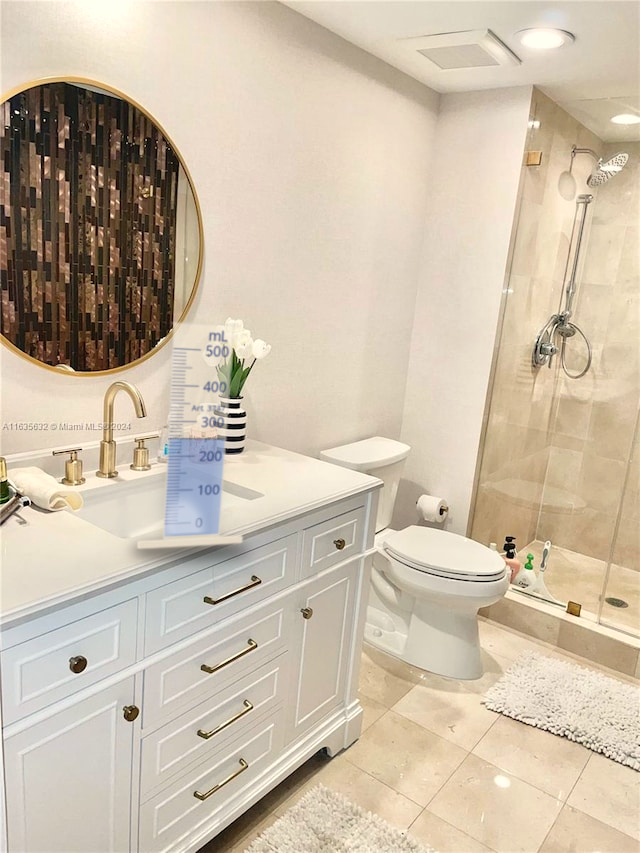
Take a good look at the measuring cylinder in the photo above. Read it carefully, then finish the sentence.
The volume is 250 mL
